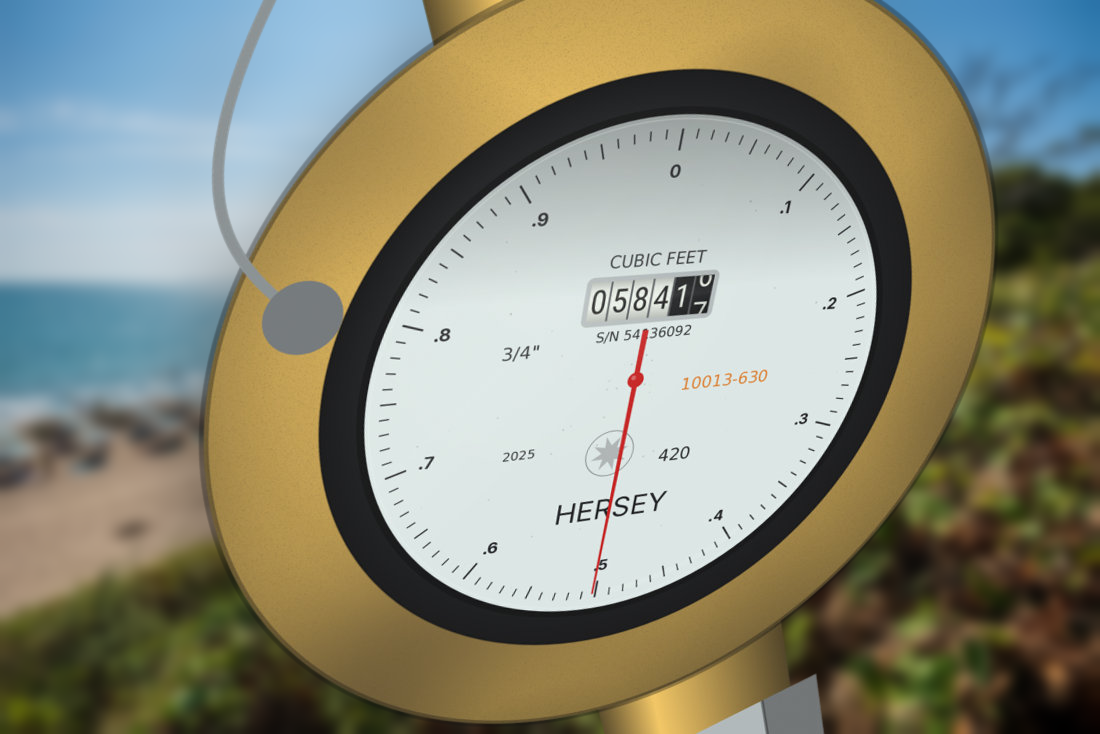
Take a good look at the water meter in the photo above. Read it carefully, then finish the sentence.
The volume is 58416.50 ft³
